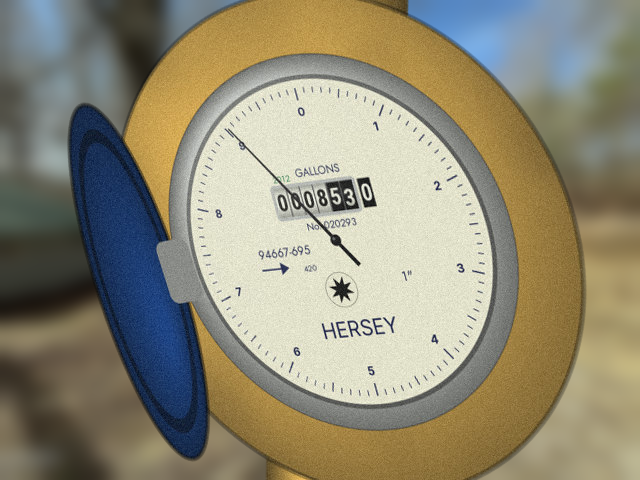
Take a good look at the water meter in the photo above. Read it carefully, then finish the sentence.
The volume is 8529.0 gal
